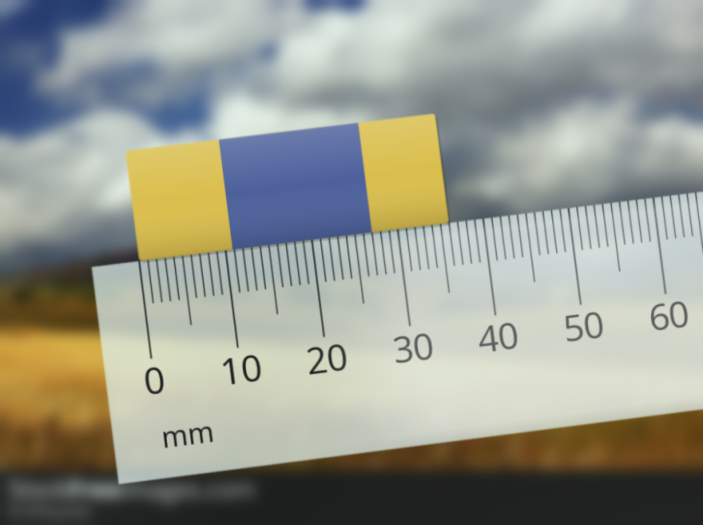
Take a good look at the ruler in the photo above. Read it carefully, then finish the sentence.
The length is 36 mm
